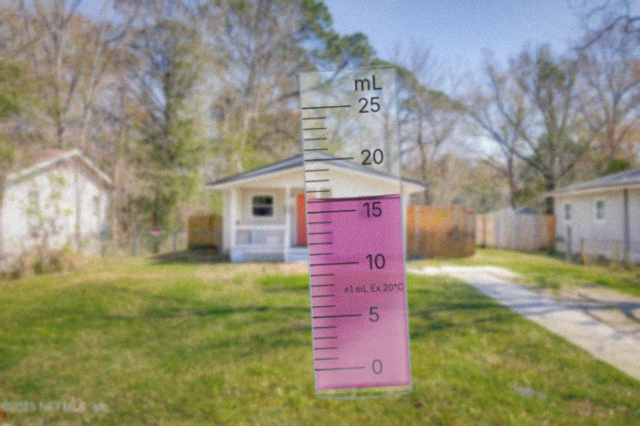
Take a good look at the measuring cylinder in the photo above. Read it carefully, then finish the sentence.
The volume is 16 mL
